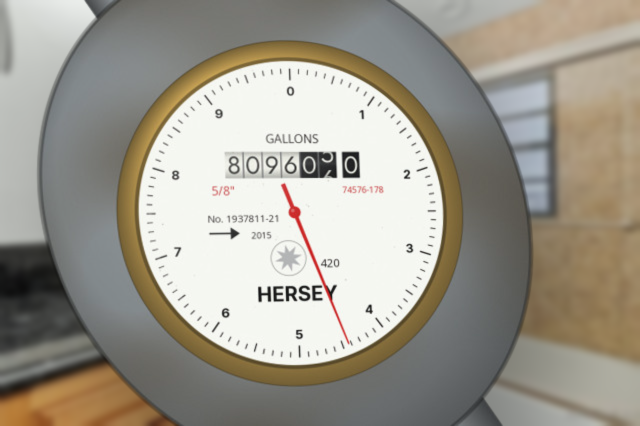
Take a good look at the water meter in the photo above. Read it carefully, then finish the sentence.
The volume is 8096054.4 gal
